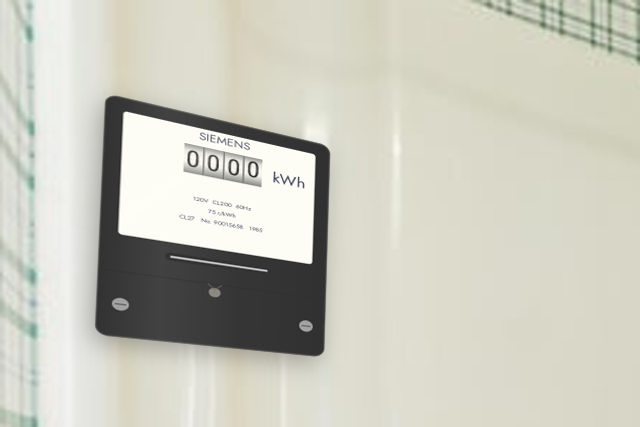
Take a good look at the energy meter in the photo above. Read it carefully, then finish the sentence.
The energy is 0 kWh
